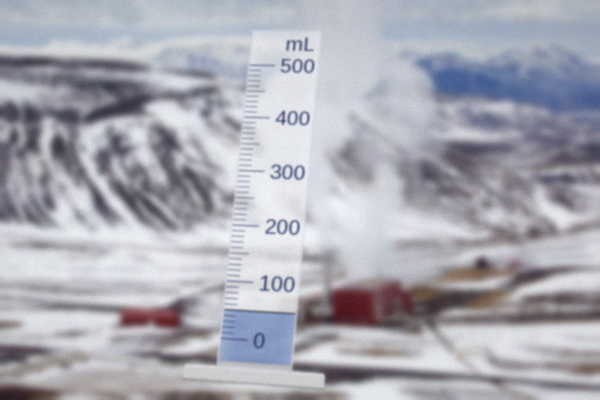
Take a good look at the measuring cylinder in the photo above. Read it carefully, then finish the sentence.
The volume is 50 mL
